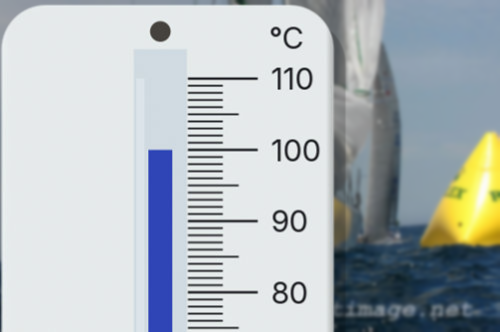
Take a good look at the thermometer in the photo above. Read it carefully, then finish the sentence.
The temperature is 100 °C
